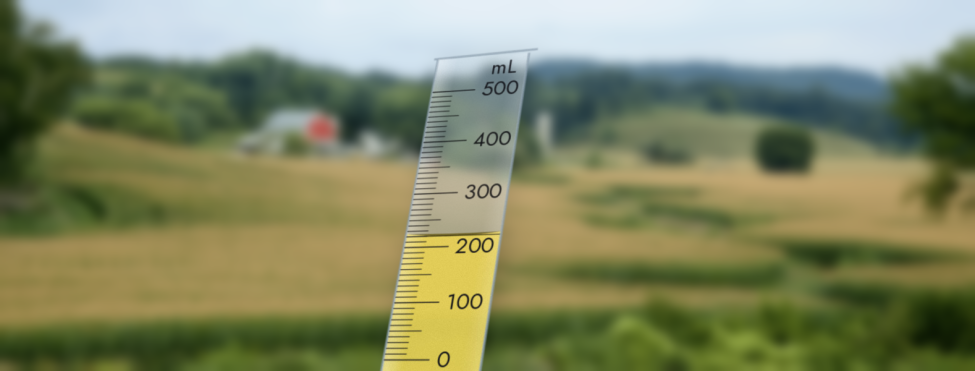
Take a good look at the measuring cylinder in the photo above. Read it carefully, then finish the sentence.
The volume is 220 mL
